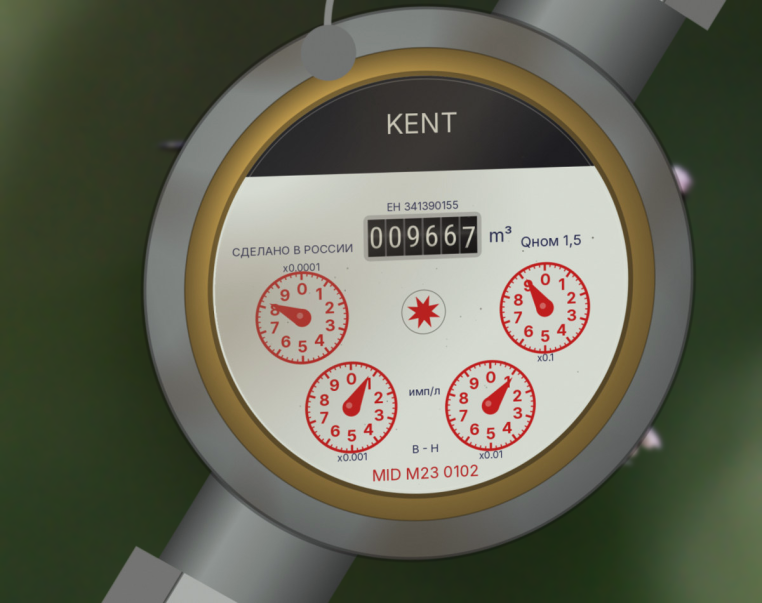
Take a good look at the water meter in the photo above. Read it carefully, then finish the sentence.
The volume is 9666.9108 m³
